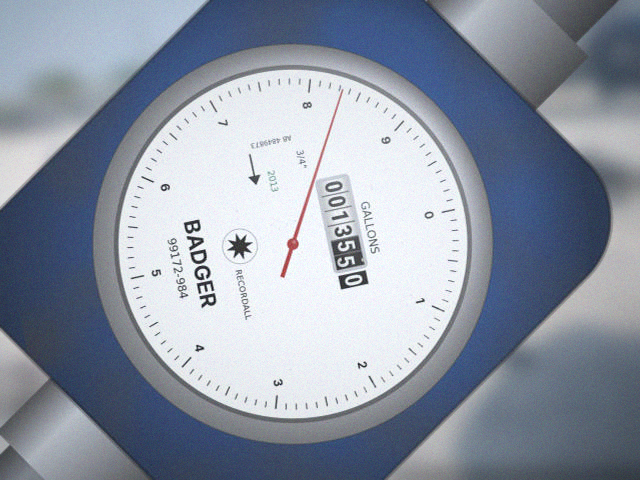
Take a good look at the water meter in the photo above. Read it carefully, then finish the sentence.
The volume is 13548.3 gal
